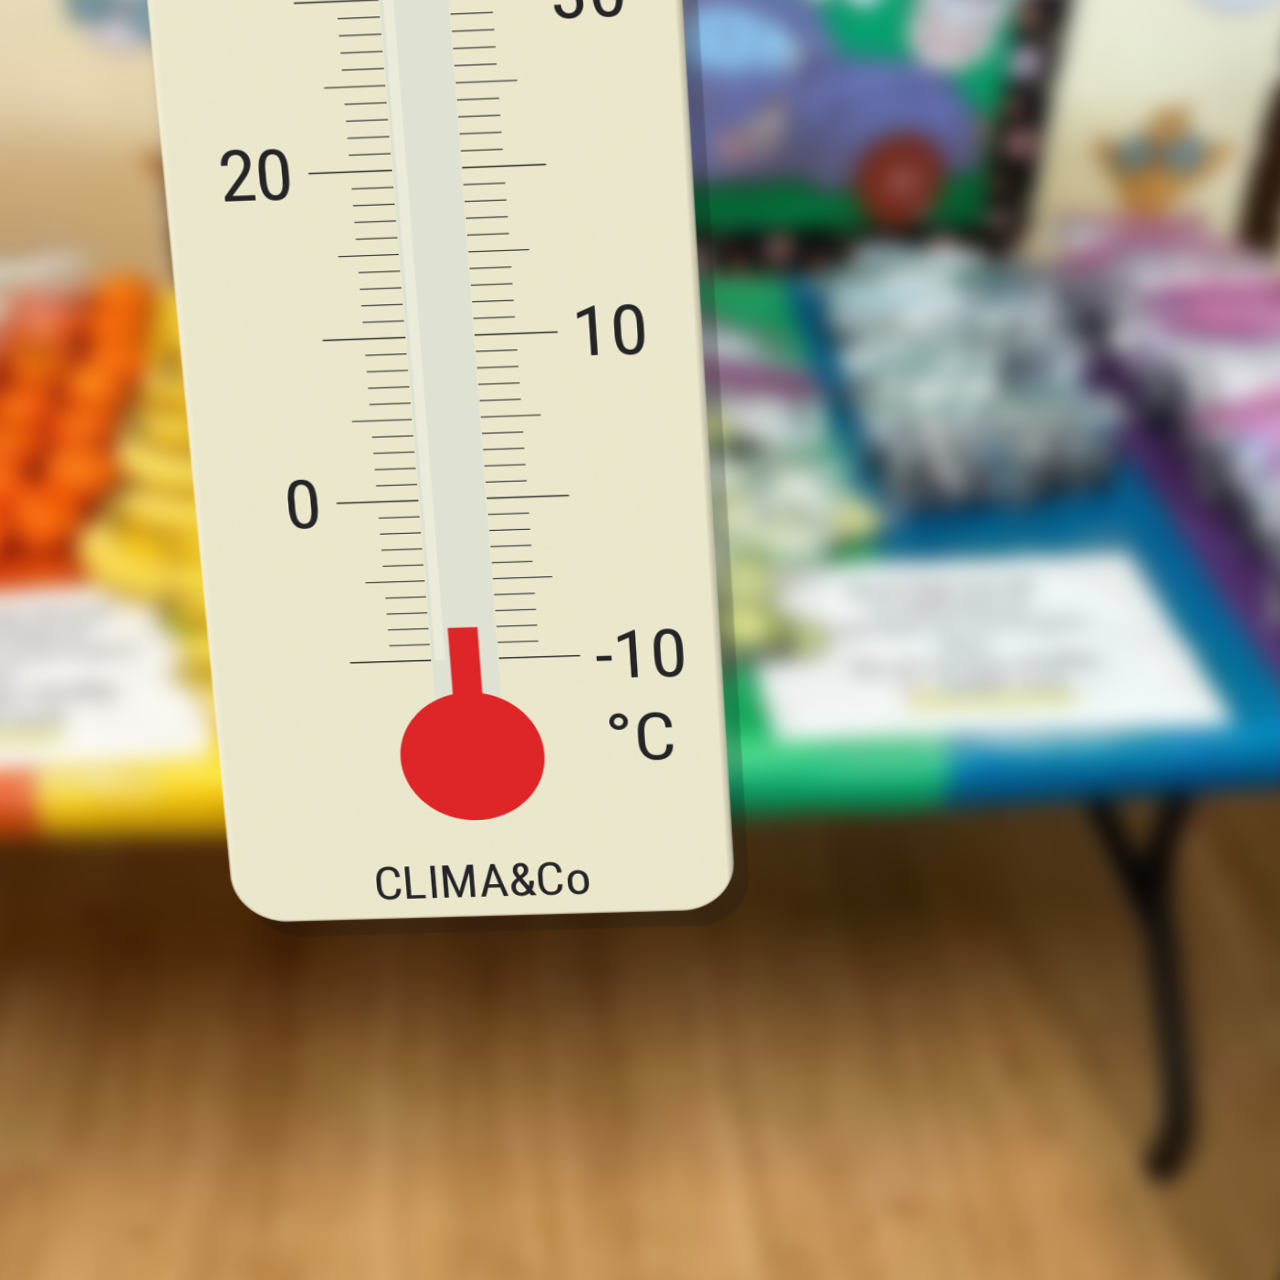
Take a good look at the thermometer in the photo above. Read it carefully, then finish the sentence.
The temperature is -8 °C
